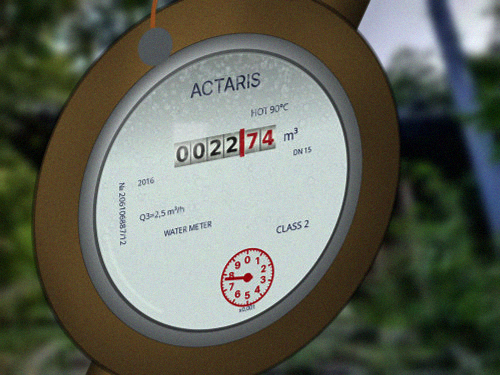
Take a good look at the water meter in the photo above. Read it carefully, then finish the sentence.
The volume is 22.747 m³
